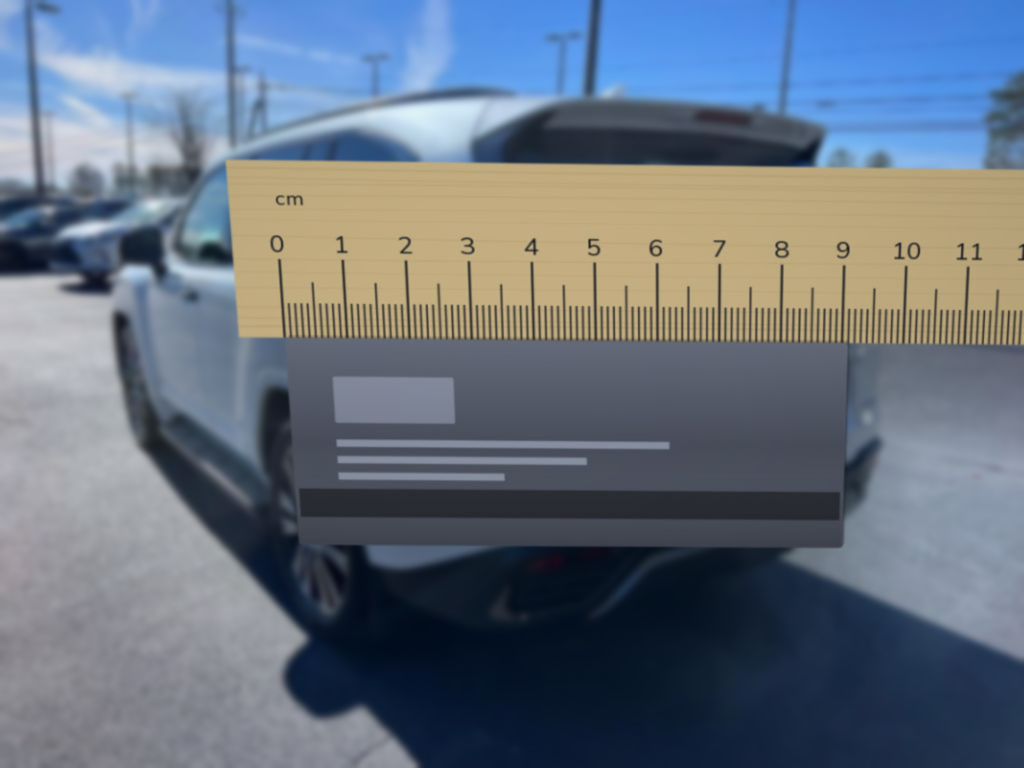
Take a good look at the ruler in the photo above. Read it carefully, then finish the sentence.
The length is 9.1 cm
